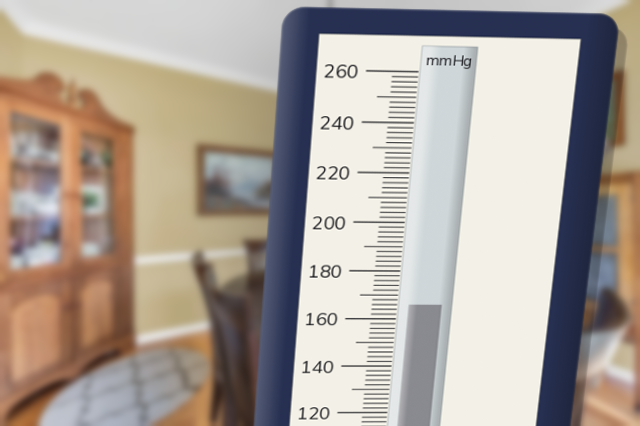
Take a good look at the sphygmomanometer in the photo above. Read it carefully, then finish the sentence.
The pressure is 166 mmHg
